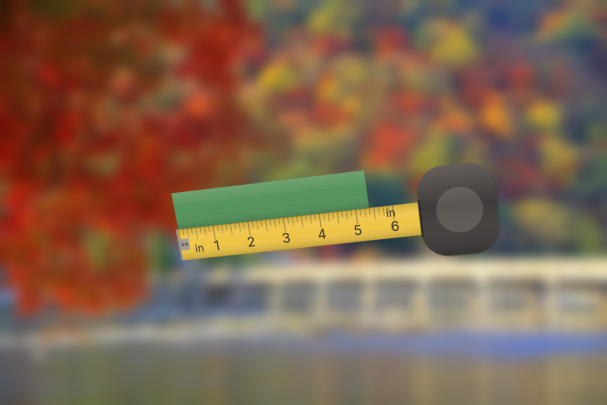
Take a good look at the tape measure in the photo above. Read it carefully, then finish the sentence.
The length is 5.375 in
